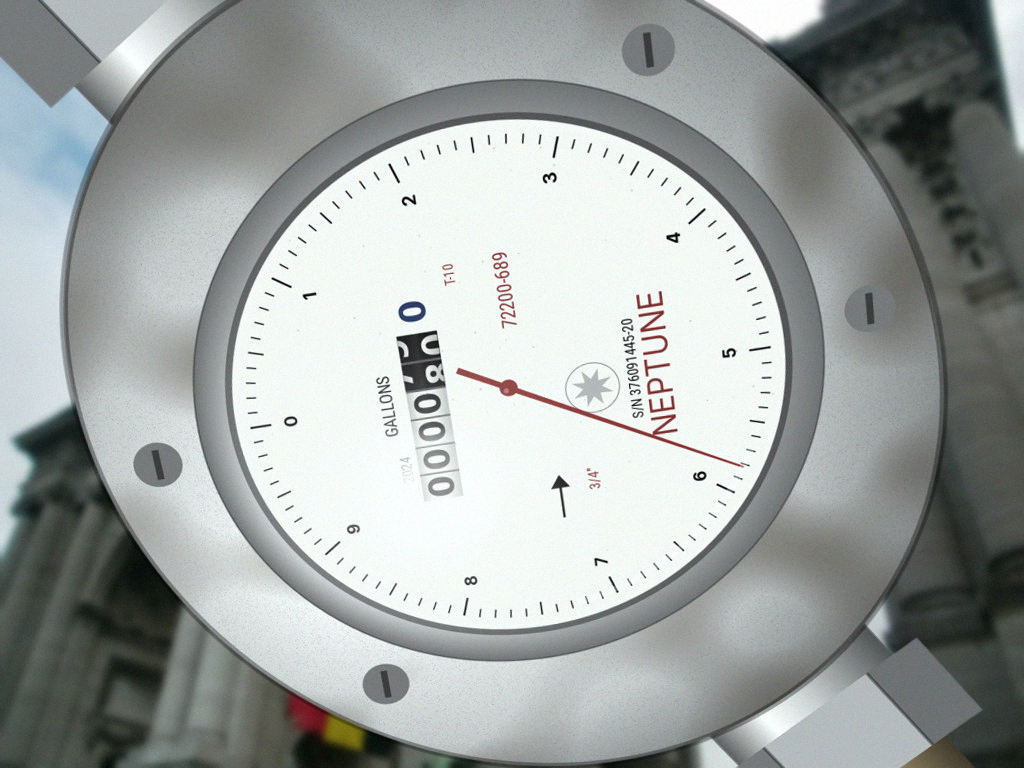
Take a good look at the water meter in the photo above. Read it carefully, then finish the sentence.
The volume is 795.8 gal
